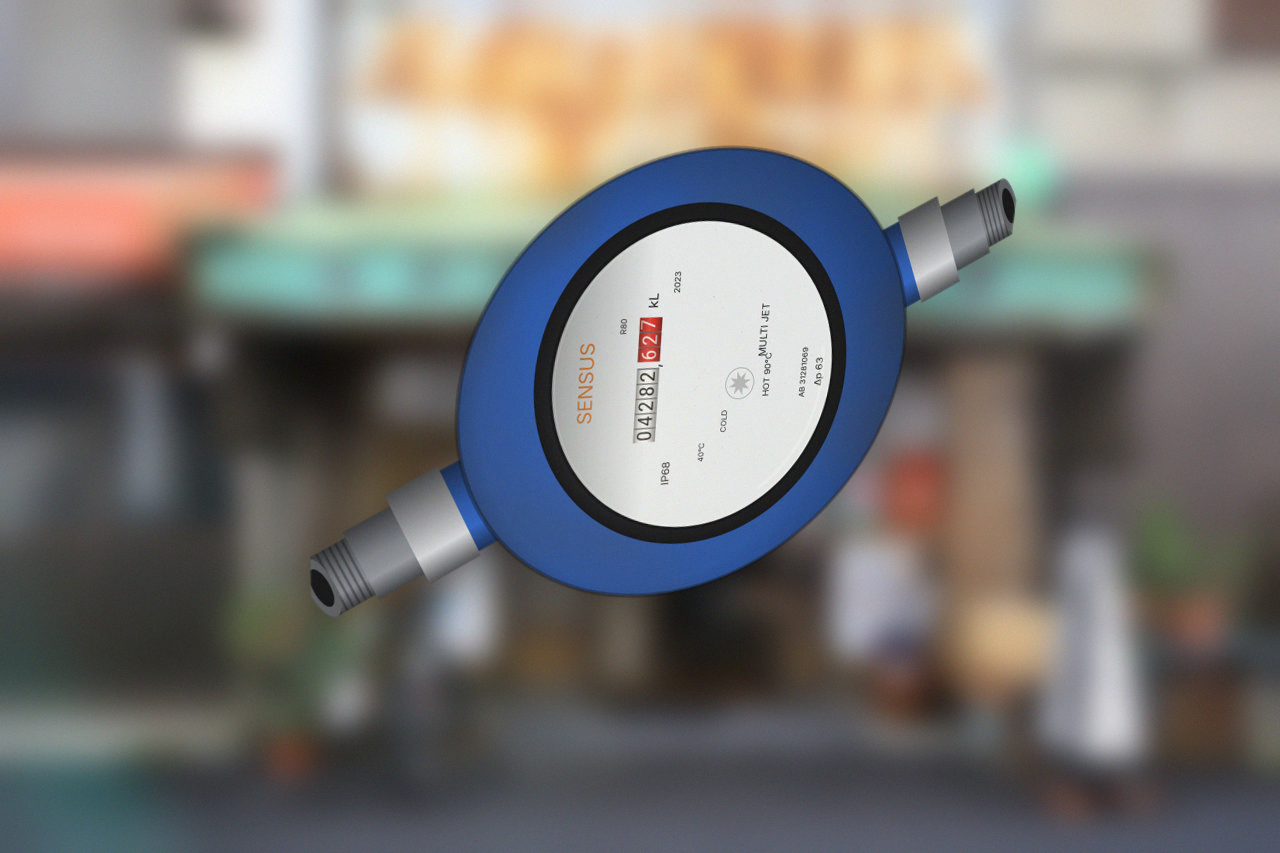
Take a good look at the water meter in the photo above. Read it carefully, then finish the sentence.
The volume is 4282.627 kL
